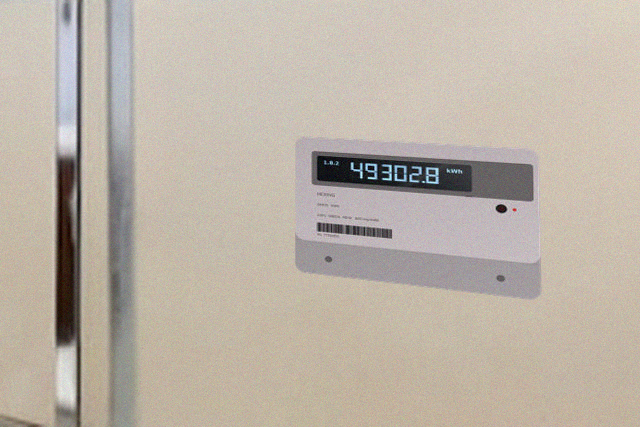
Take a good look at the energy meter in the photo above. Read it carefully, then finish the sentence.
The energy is 49302.8 kWh
